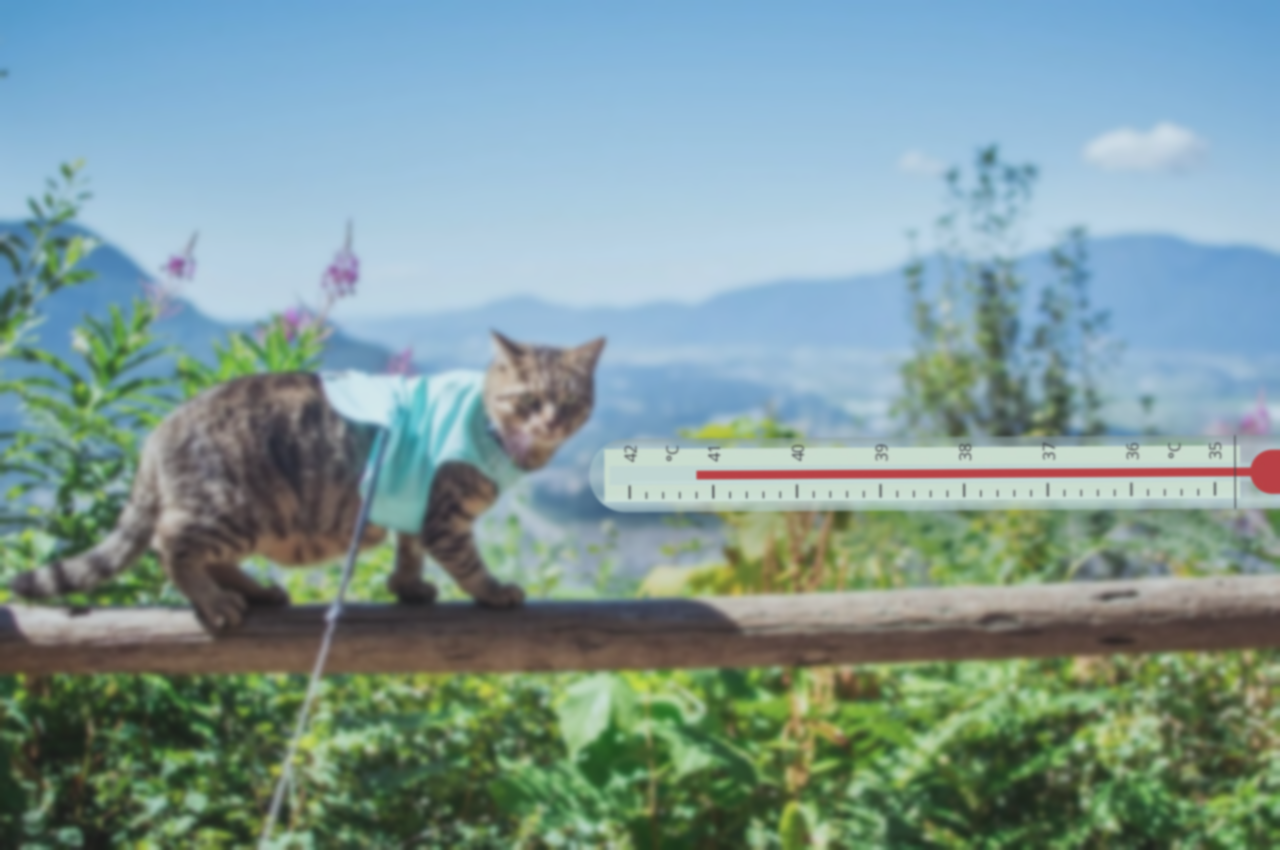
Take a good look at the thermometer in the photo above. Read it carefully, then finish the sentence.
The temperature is 41.2 °C
